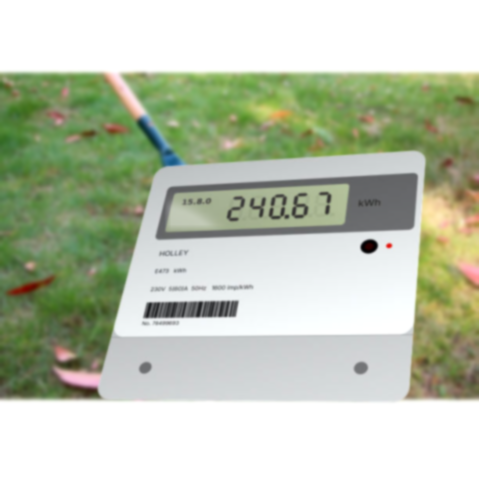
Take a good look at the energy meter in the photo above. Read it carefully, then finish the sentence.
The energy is 240.67 kWh
